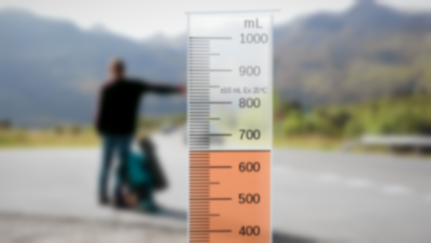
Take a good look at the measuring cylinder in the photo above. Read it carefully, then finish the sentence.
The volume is 650 mL
